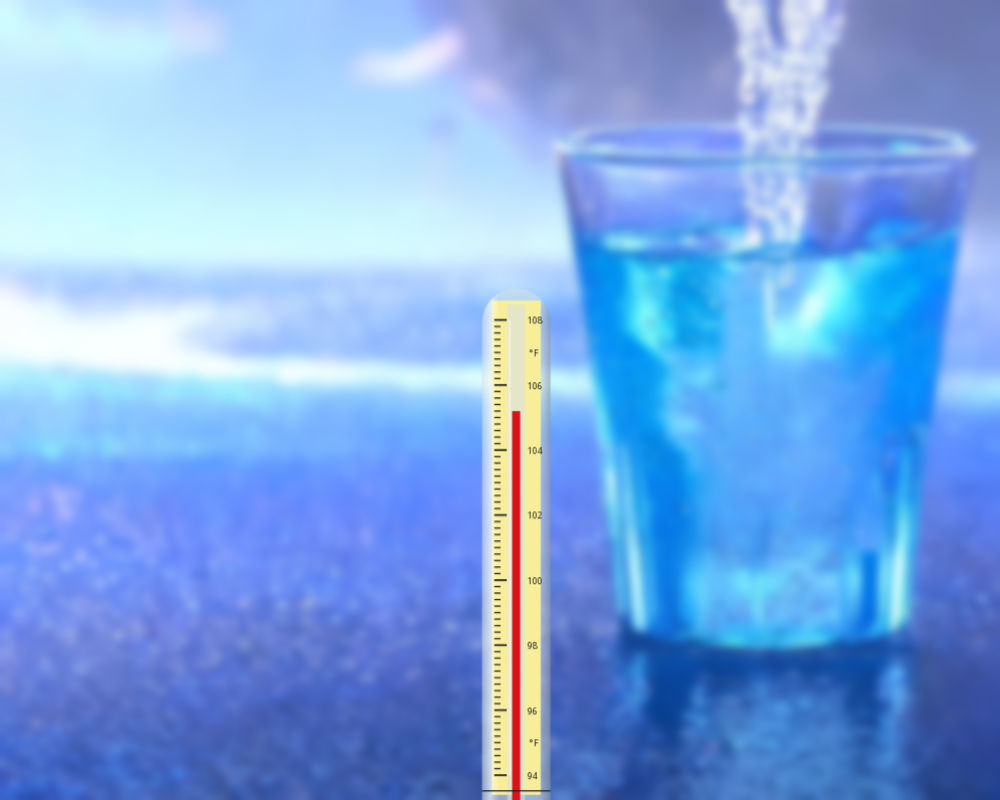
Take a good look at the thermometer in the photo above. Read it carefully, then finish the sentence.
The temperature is 105.2 °F
